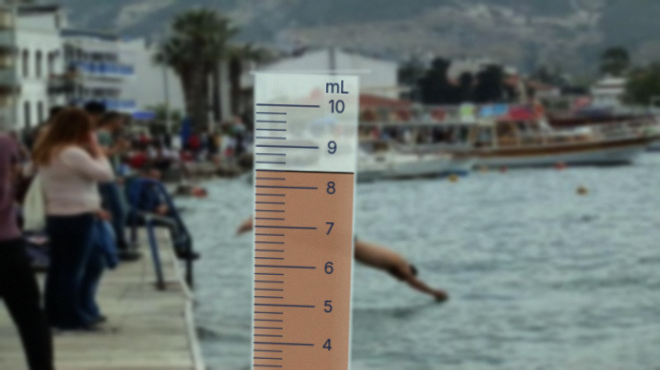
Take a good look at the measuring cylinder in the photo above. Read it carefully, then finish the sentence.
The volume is 8.4 mL
